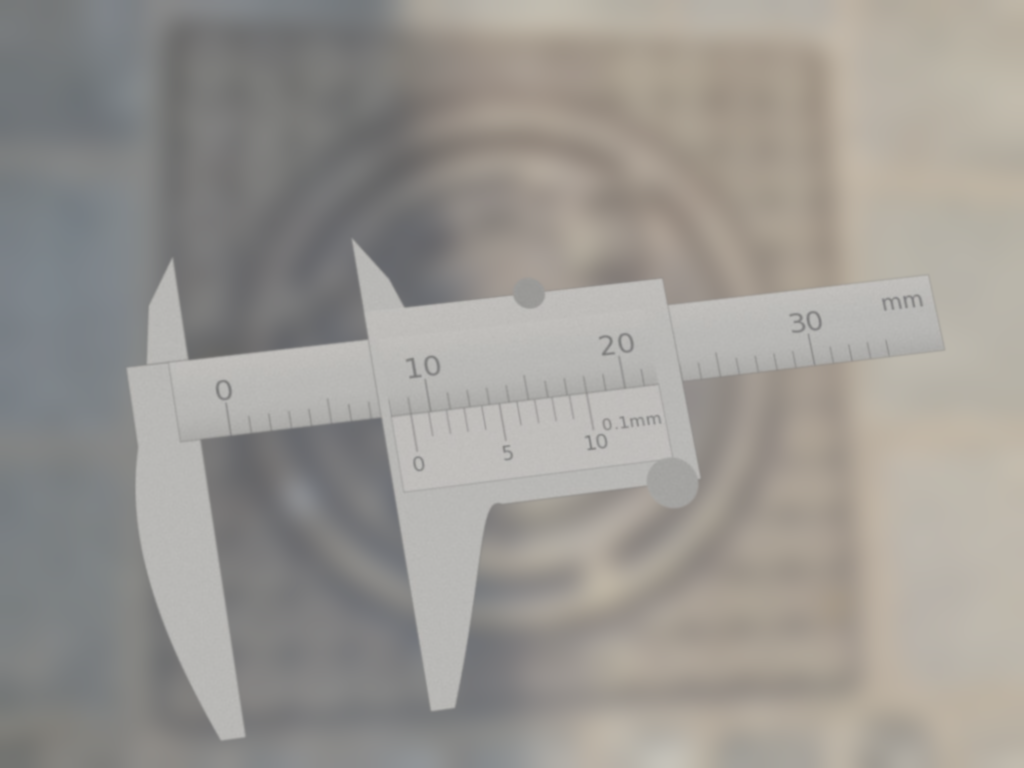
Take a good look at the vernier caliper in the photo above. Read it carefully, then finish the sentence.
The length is 9.0 mm
